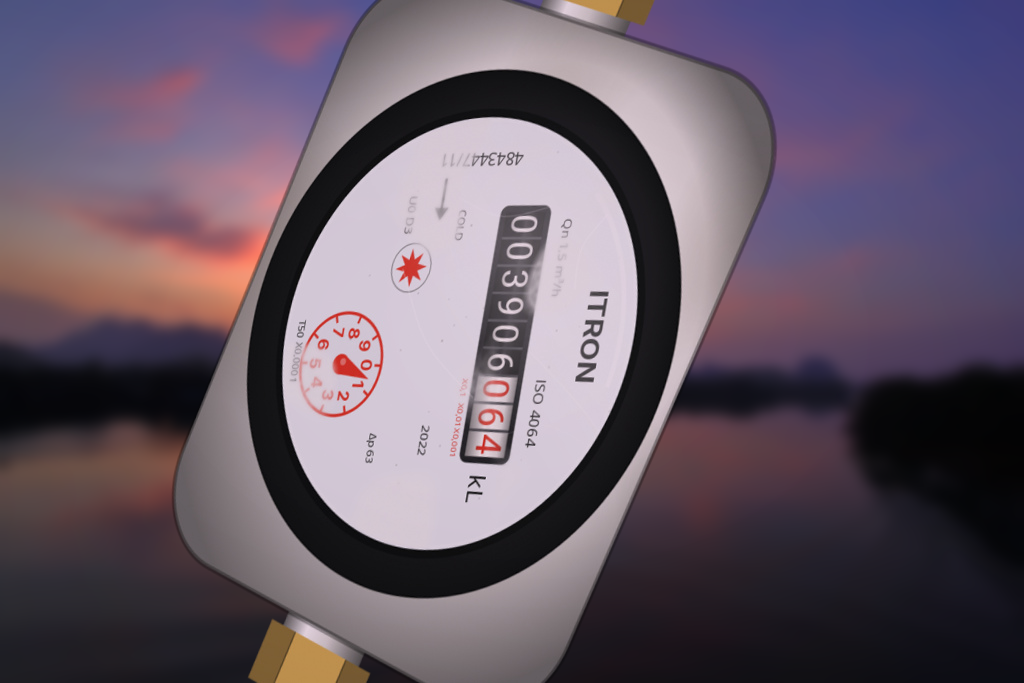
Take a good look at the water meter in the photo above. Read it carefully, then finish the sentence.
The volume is 3906.0640 kL
